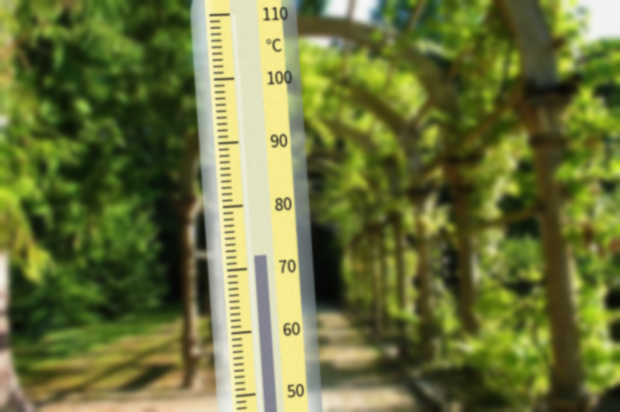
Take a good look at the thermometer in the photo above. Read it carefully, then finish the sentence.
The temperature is 72 °C
